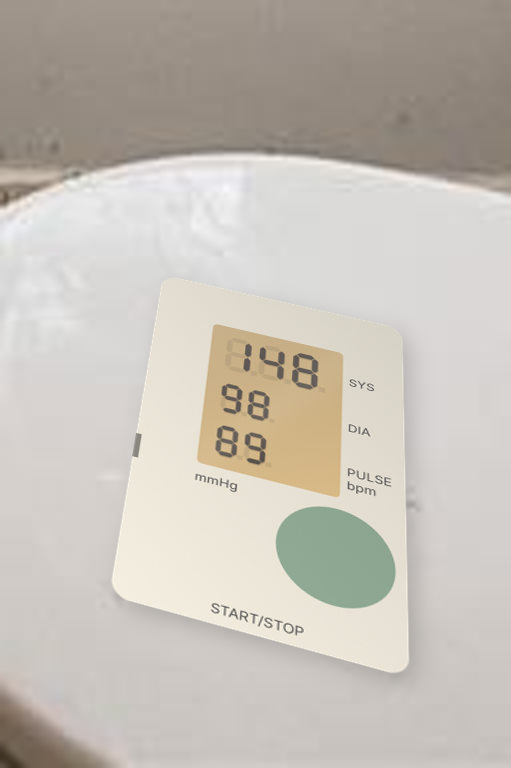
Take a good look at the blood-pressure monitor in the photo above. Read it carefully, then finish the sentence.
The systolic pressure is 148 mmHg
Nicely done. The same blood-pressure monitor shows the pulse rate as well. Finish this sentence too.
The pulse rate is 89 bpm
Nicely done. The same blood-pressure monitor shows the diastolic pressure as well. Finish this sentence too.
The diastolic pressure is 98 mmHg
